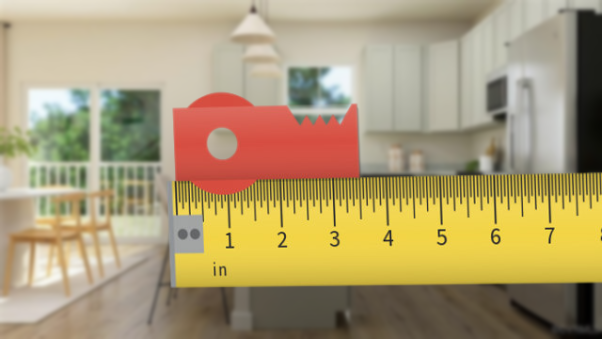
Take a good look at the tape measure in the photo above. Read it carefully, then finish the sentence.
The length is 3.5 in
